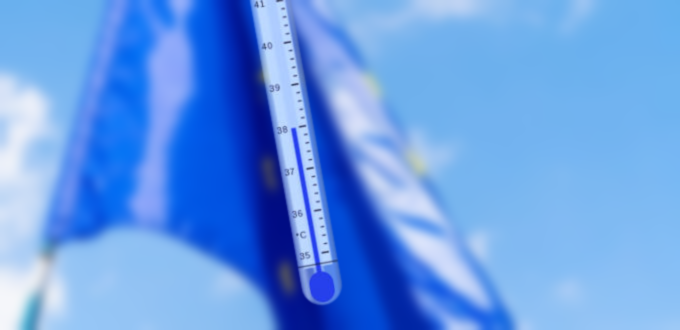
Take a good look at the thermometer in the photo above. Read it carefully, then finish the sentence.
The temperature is 38 °C
